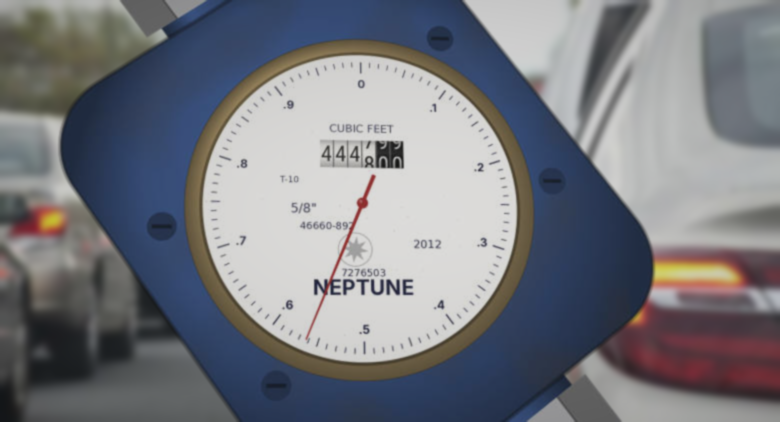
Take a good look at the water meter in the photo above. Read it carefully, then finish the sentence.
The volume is 444799.56 ft³
